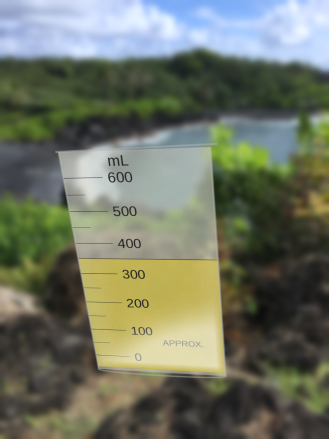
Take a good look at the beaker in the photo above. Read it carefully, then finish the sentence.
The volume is 350 mL
